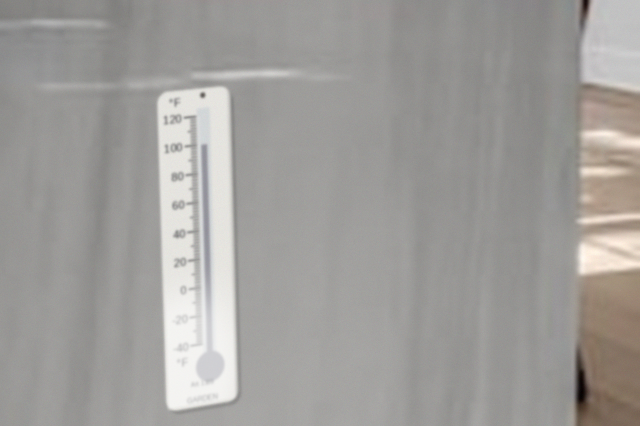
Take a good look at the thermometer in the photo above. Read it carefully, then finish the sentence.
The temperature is 100 °F
